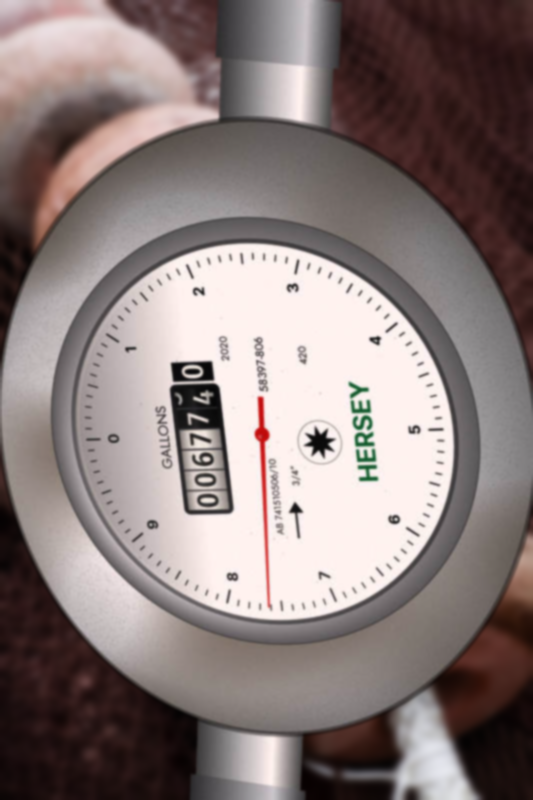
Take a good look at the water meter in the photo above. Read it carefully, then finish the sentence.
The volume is 67737.6 gal
